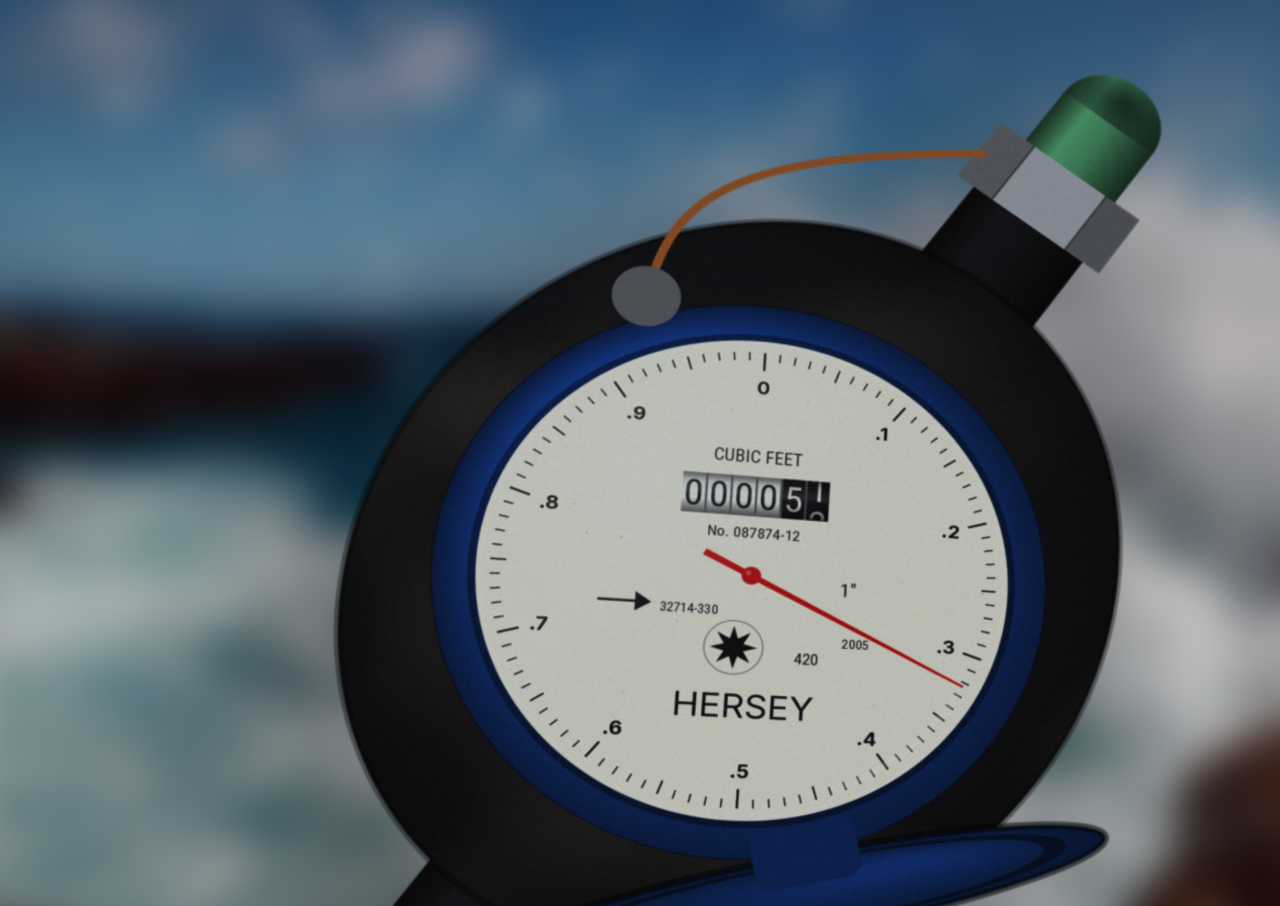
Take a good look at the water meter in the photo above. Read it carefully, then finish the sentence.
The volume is 51.32 ft³
